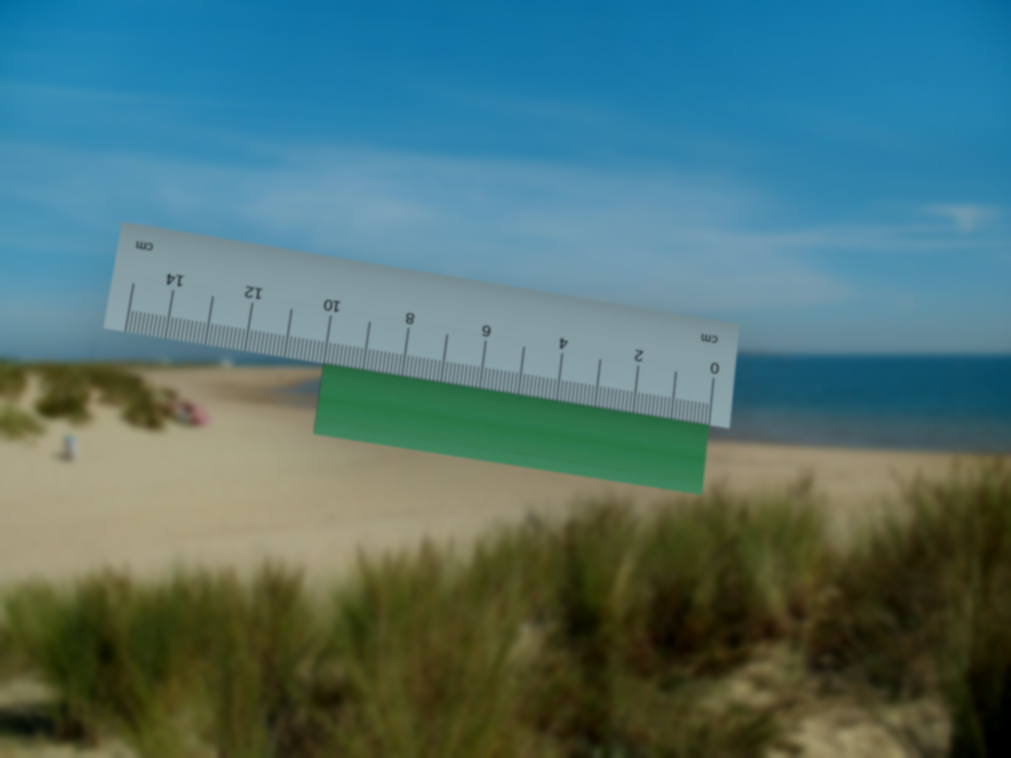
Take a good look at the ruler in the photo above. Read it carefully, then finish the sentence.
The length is 10 cm
